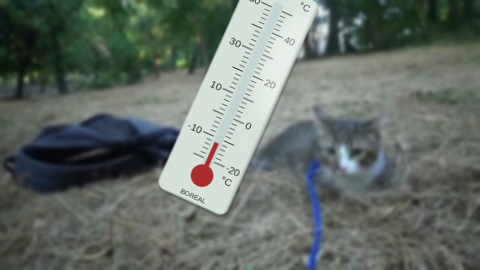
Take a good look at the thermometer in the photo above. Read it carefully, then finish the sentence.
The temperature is -12 °C
